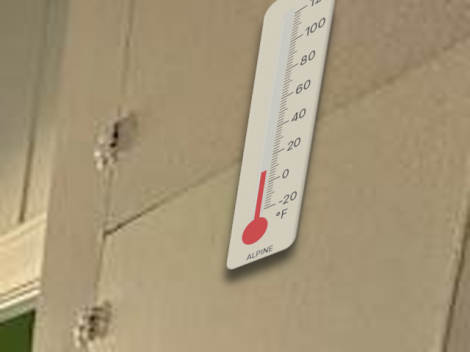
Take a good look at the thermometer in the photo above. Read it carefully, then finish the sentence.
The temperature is 10 °F
